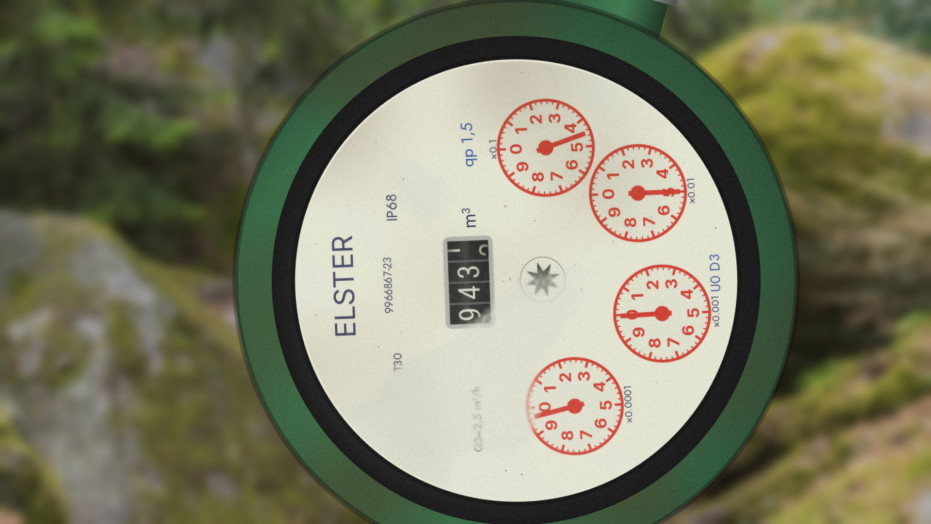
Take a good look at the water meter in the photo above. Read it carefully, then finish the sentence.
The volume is 9431.4499 m³
